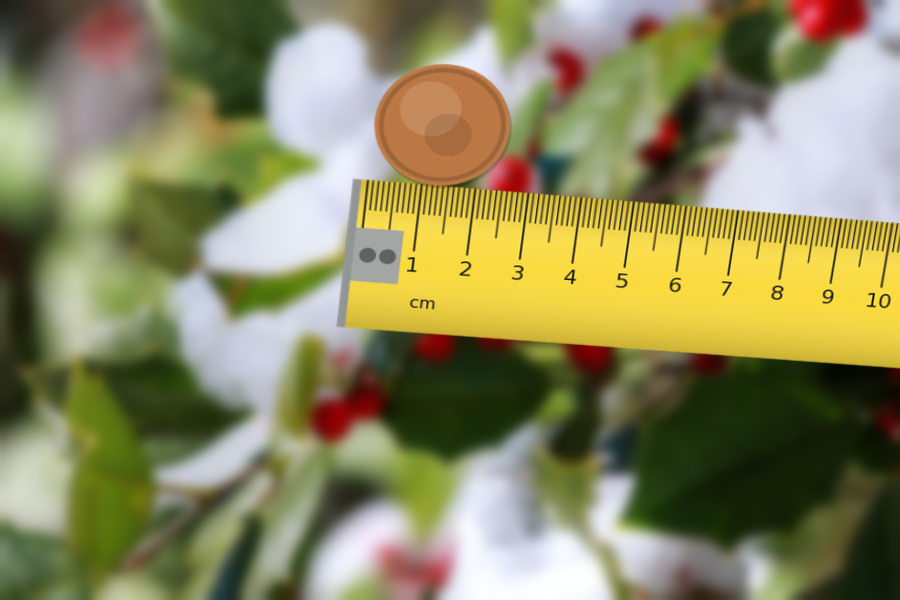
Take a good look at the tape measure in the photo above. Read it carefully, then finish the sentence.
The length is 2.5 cm
